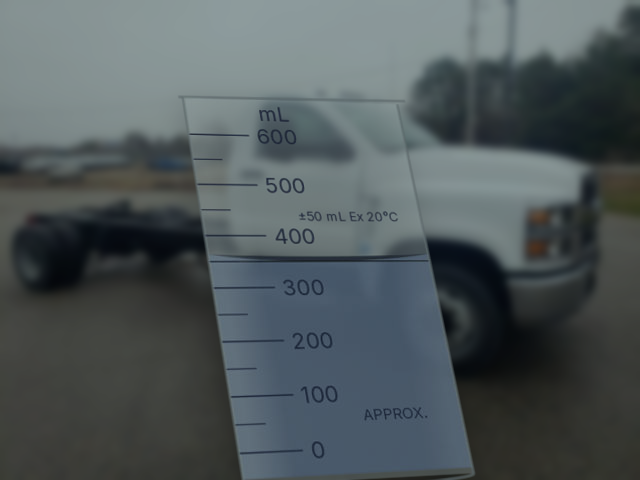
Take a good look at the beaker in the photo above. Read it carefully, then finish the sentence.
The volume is 350 mL
